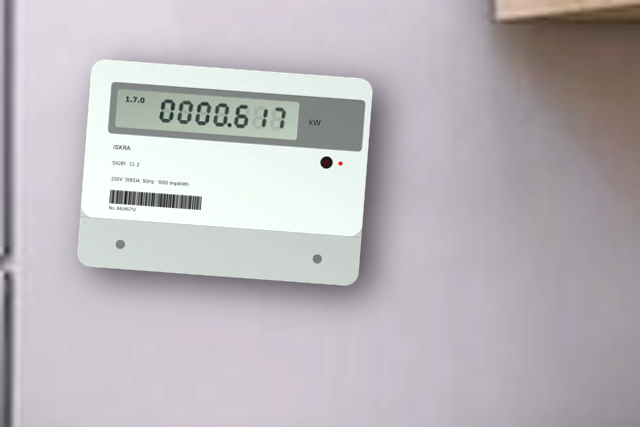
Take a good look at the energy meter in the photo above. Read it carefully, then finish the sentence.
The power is 0.617 kW
